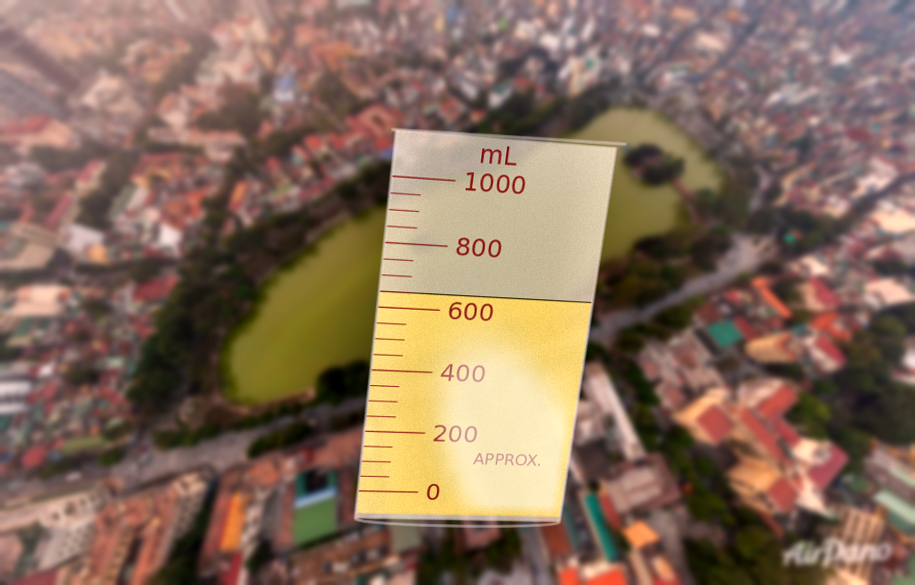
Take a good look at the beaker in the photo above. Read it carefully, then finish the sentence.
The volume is 650 mL
